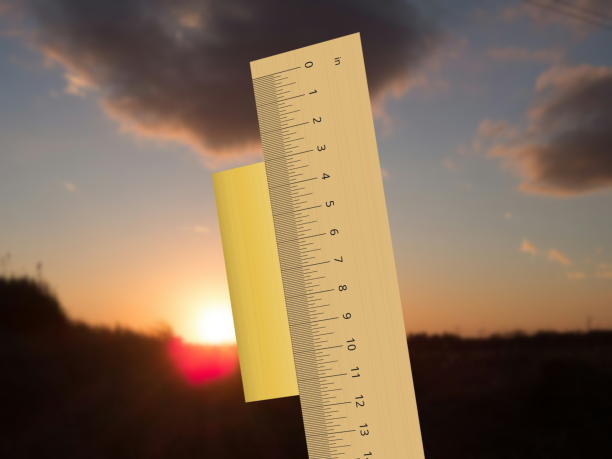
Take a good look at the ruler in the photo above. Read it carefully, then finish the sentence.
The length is 8.5 in
